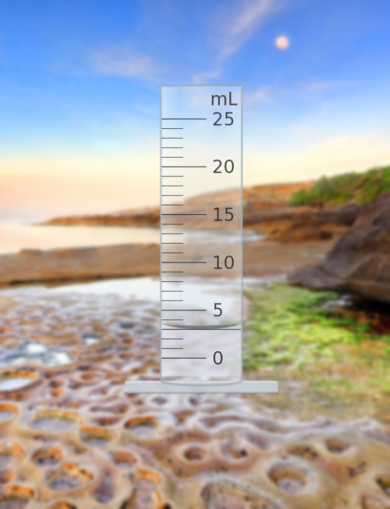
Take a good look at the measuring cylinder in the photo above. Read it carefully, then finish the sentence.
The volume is 3 mL
